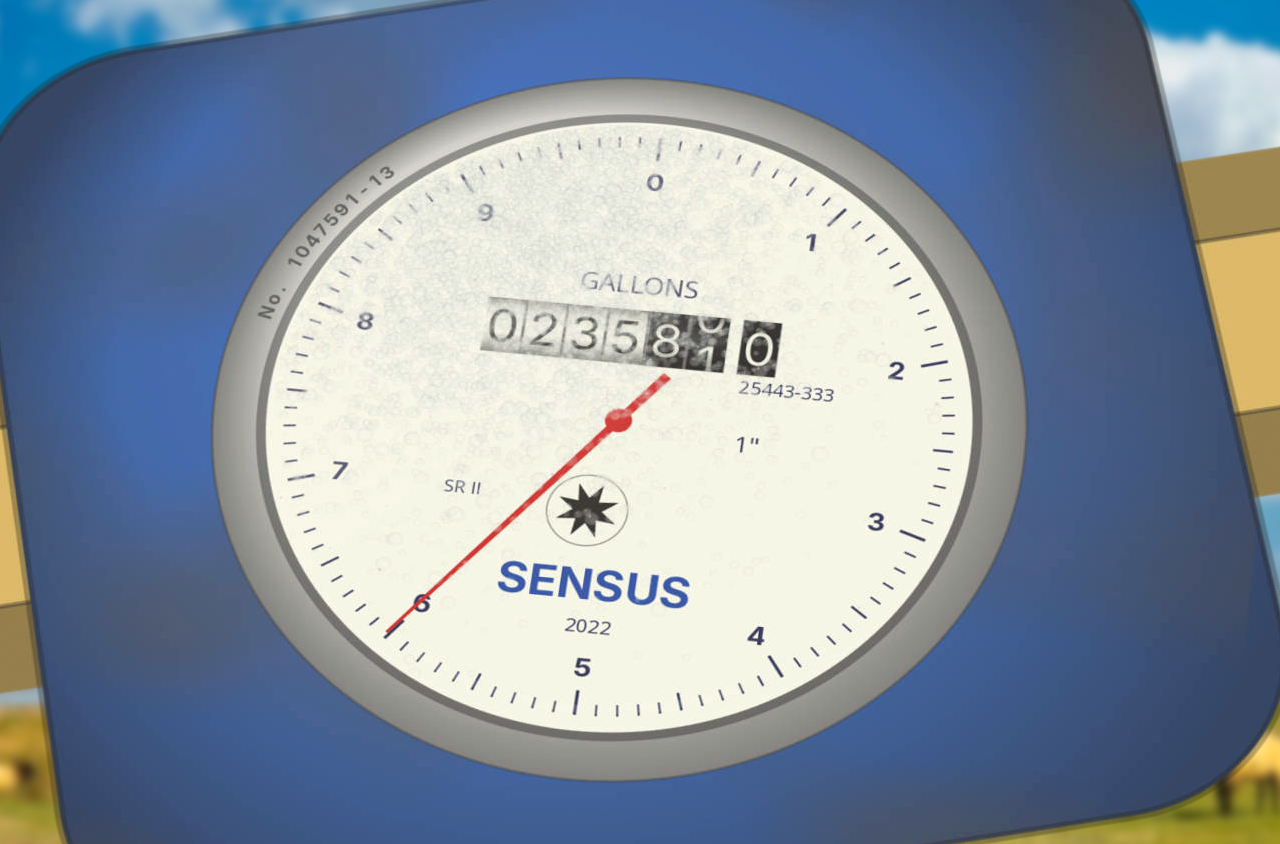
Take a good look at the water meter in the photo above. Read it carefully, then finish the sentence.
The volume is 235806.0 gal
